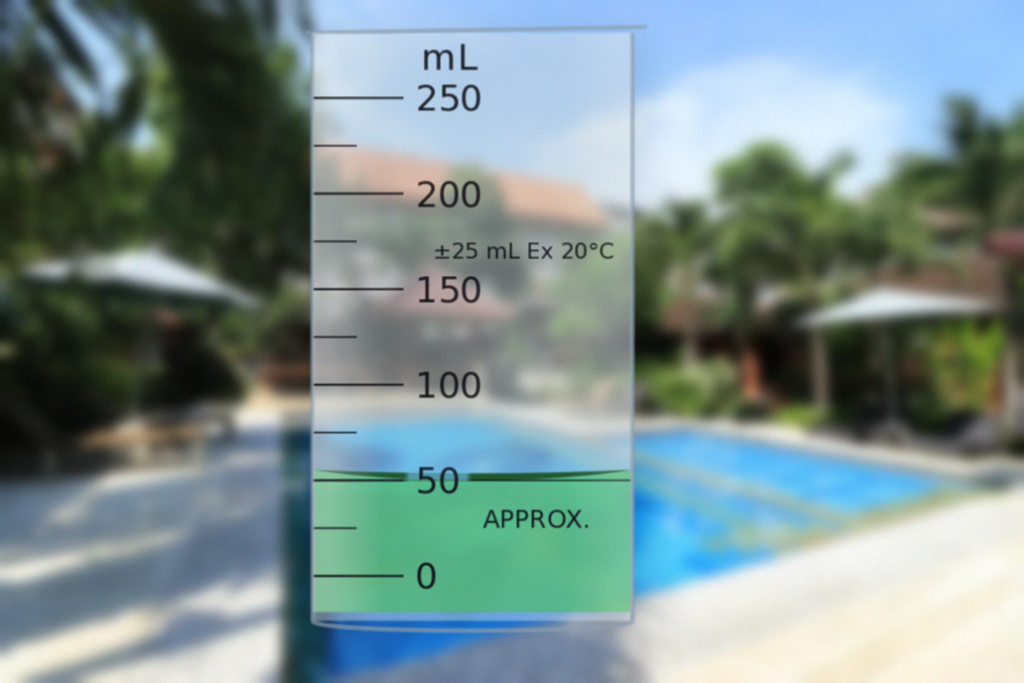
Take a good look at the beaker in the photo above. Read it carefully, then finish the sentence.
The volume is 50 mL
